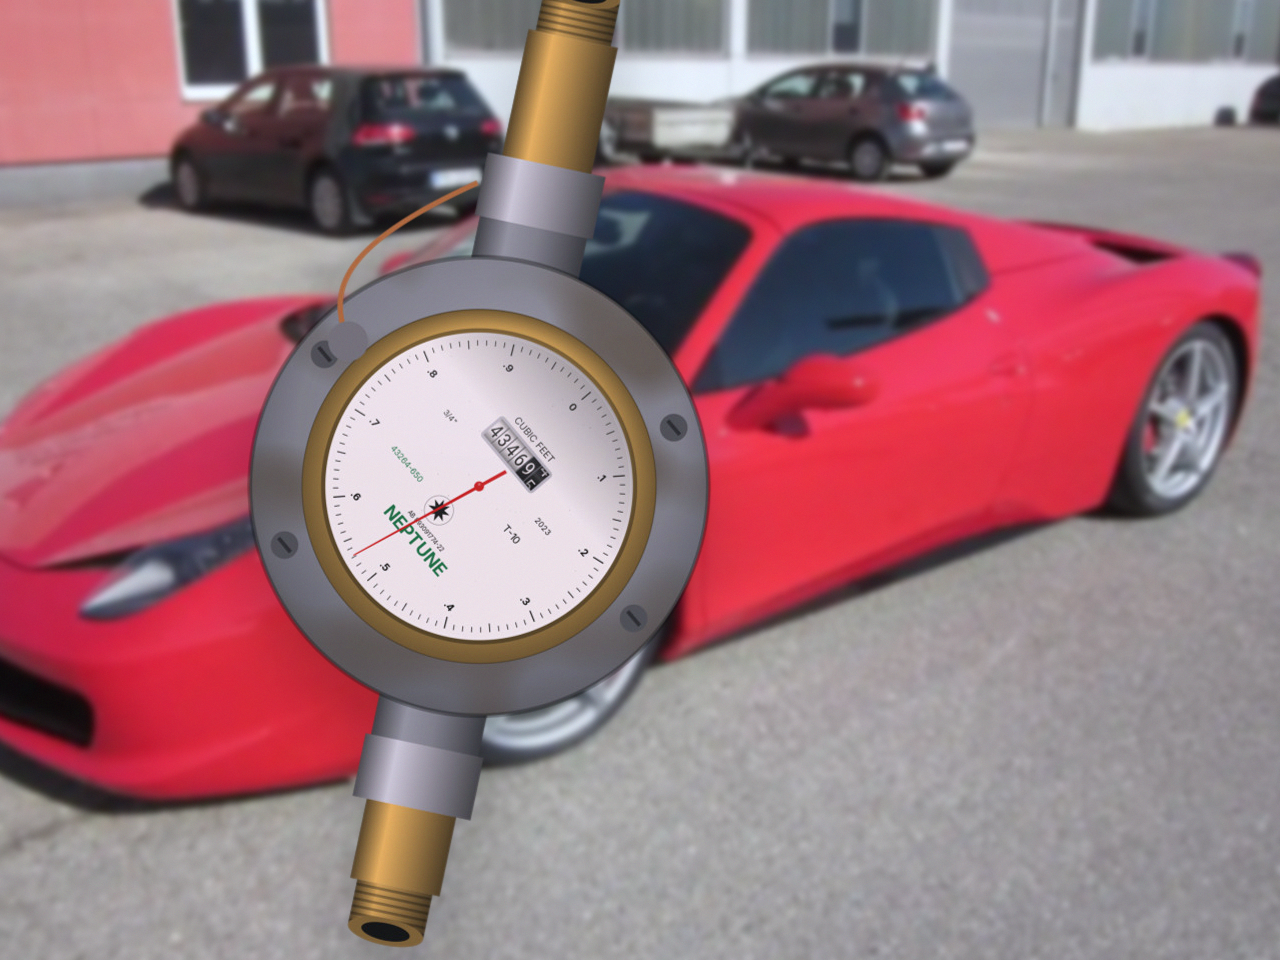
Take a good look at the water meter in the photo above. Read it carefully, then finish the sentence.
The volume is 434694.53 ft³
